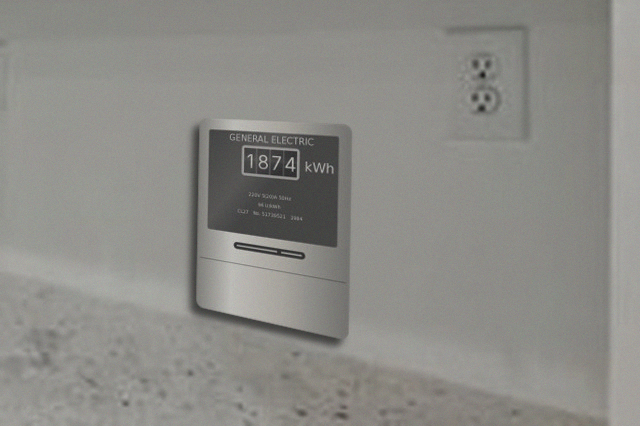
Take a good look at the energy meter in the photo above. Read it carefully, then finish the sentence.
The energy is 1874 kWh
